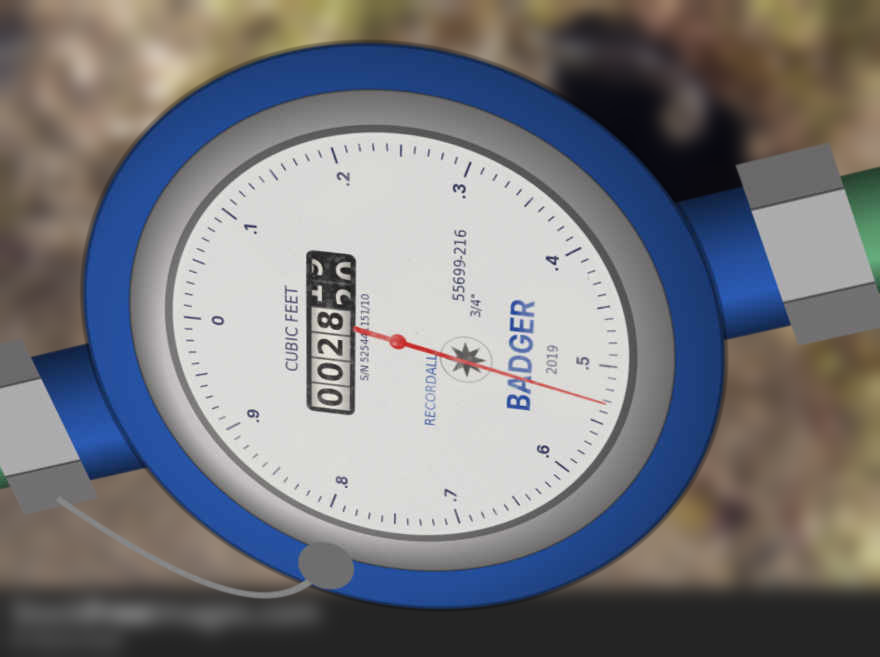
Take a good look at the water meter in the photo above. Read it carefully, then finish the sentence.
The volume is 2819.53 ft³
